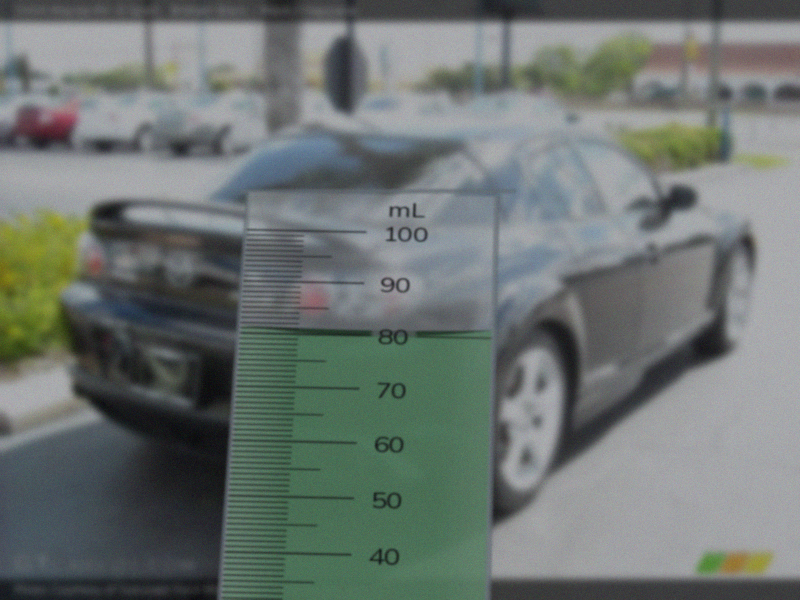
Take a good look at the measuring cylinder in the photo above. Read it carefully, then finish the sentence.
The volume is 80 mL
